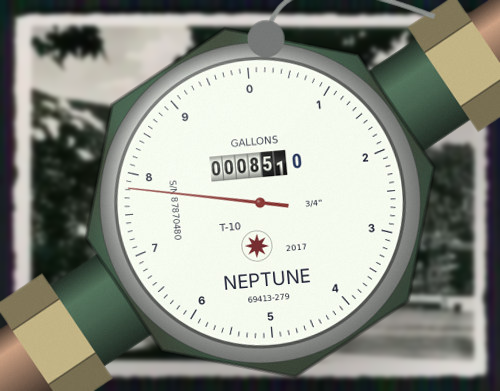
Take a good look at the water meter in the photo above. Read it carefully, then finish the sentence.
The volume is 8507.8 gal
